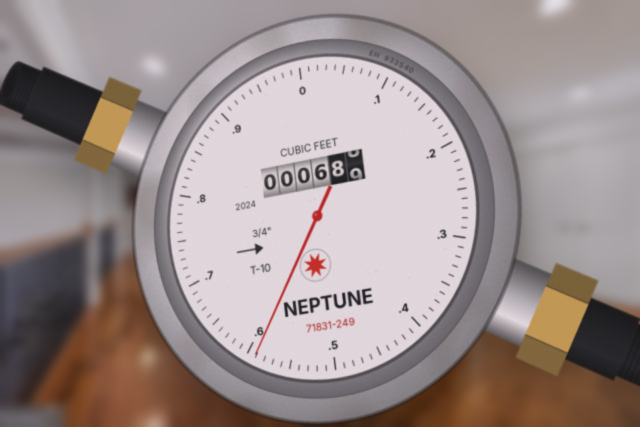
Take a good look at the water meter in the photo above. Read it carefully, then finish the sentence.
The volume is 688.59 ft³
